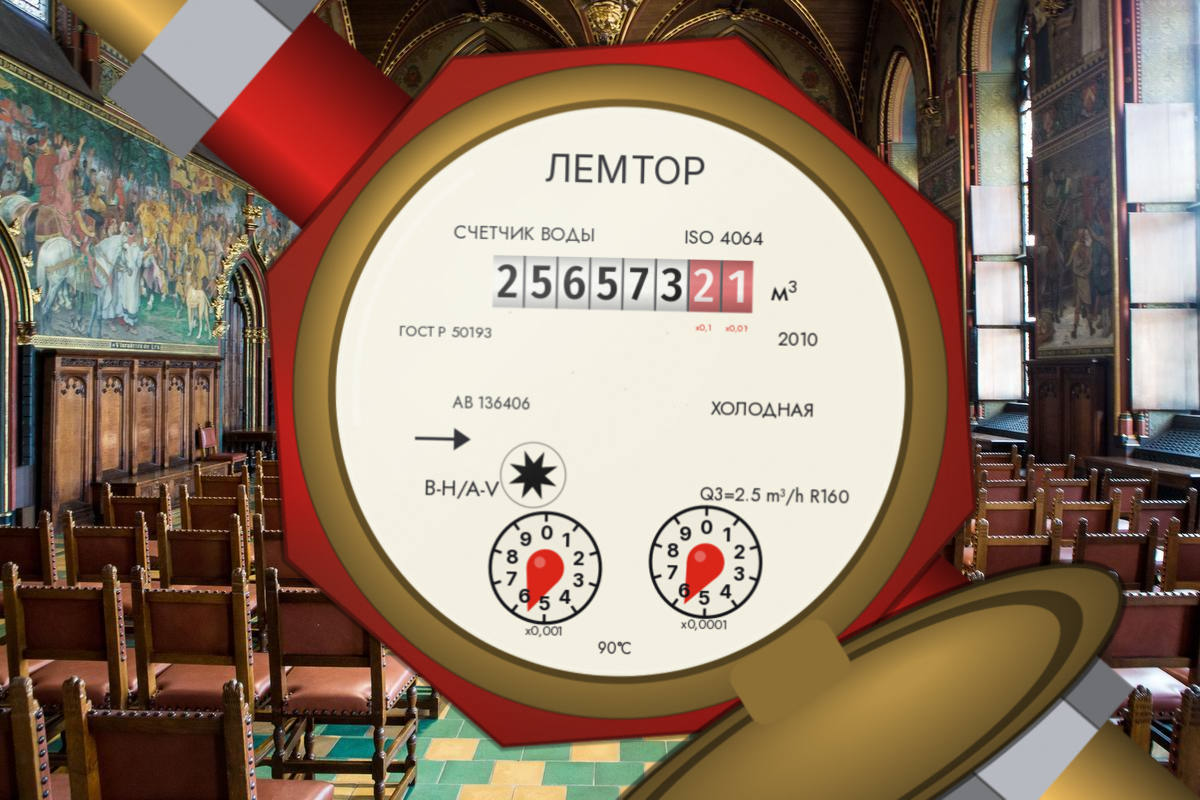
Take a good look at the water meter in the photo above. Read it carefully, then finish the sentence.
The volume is 256573.2155 m³
